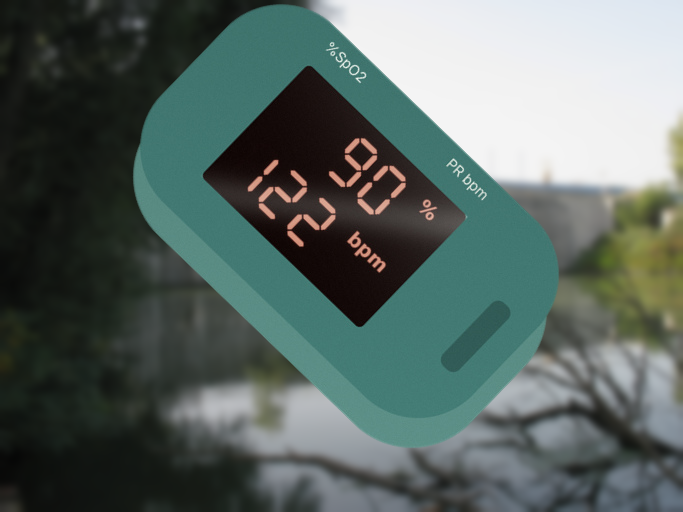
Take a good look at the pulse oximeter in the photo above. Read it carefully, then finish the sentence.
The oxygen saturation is 90 %
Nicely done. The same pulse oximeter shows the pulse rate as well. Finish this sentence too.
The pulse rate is 122 bpm
